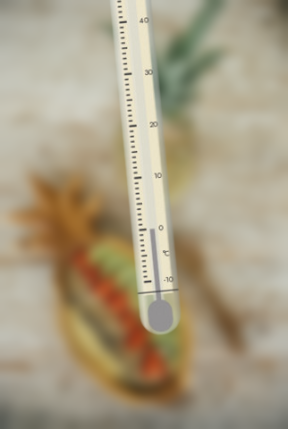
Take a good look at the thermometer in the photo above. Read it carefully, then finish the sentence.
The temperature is 0 °C
